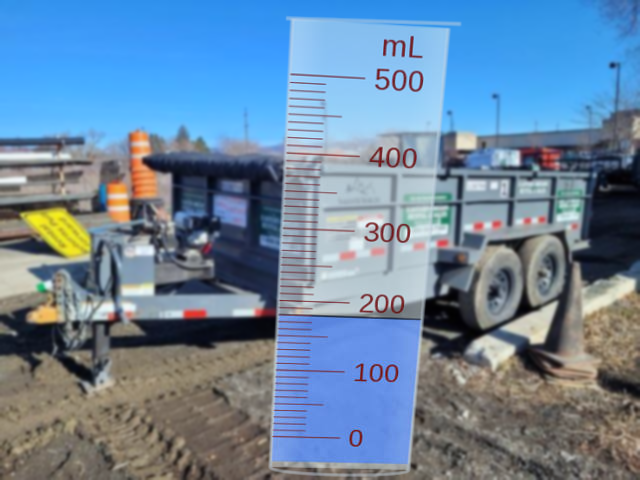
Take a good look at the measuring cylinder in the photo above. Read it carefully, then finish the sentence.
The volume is 180 mL
